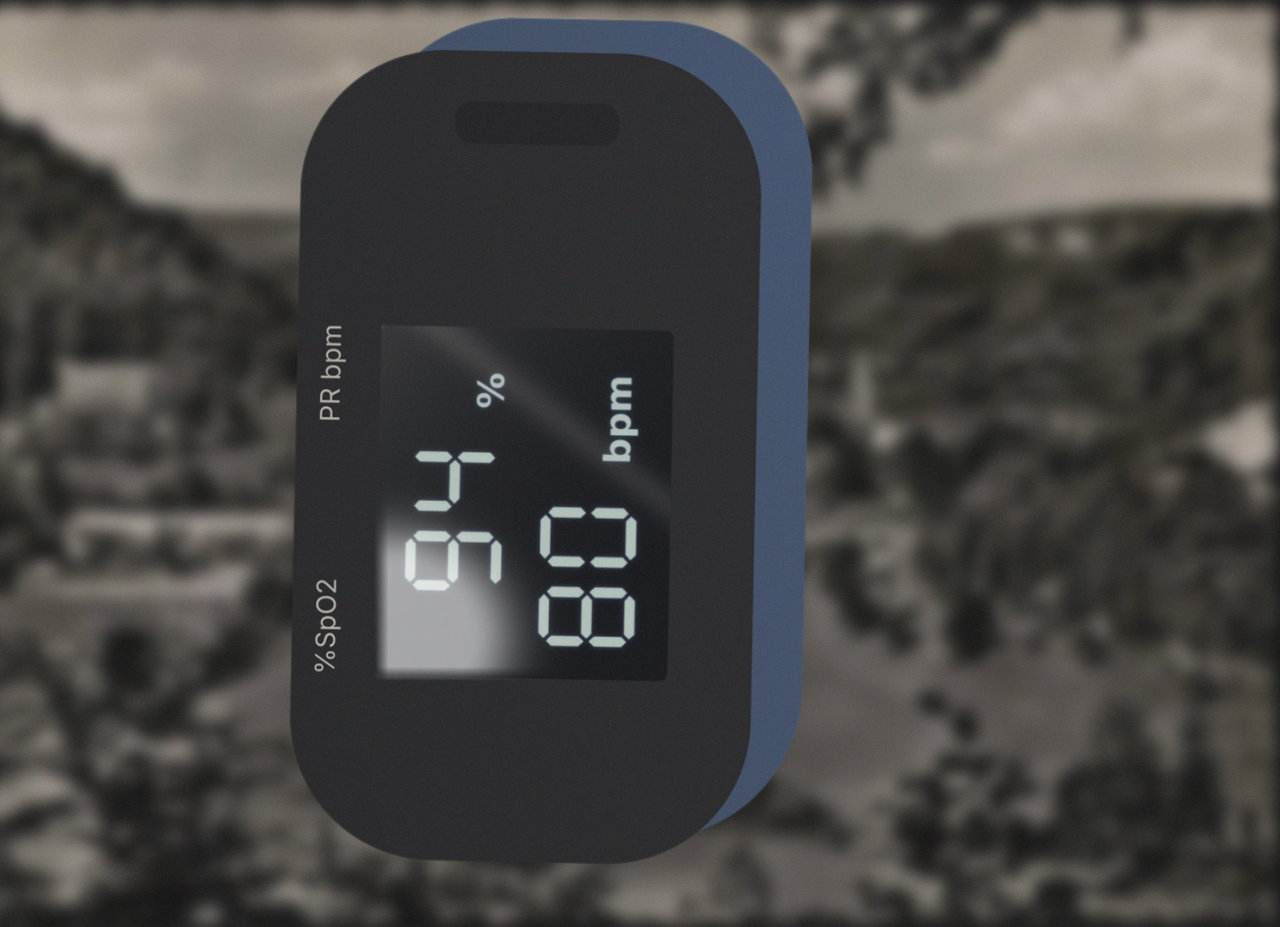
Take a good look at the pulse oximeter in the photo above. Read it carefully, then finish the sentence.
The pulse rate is 80 bpm
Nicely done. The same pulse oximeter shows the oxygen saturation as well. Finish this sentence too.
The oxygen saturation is 94 %
